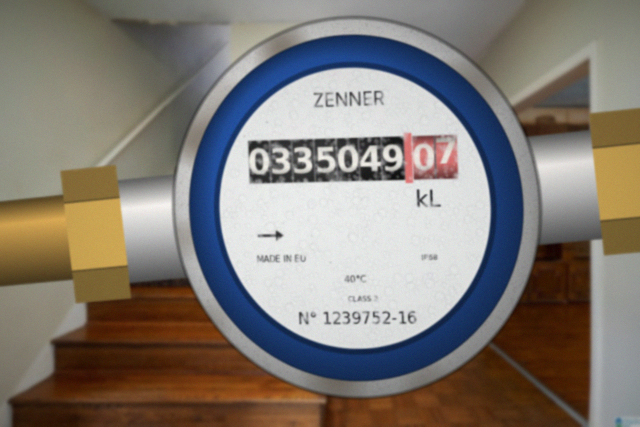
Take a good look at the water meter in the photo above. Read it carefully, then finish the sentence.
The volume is 335049.07 kL
